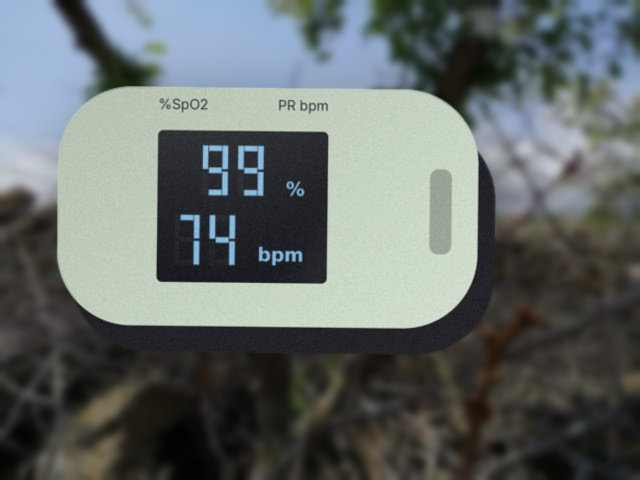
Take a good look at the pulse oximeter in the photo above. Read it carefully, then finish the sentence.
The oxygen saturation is 99 %
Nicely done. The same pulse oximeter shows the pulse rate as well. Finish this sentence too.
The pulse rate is 74 bpm
